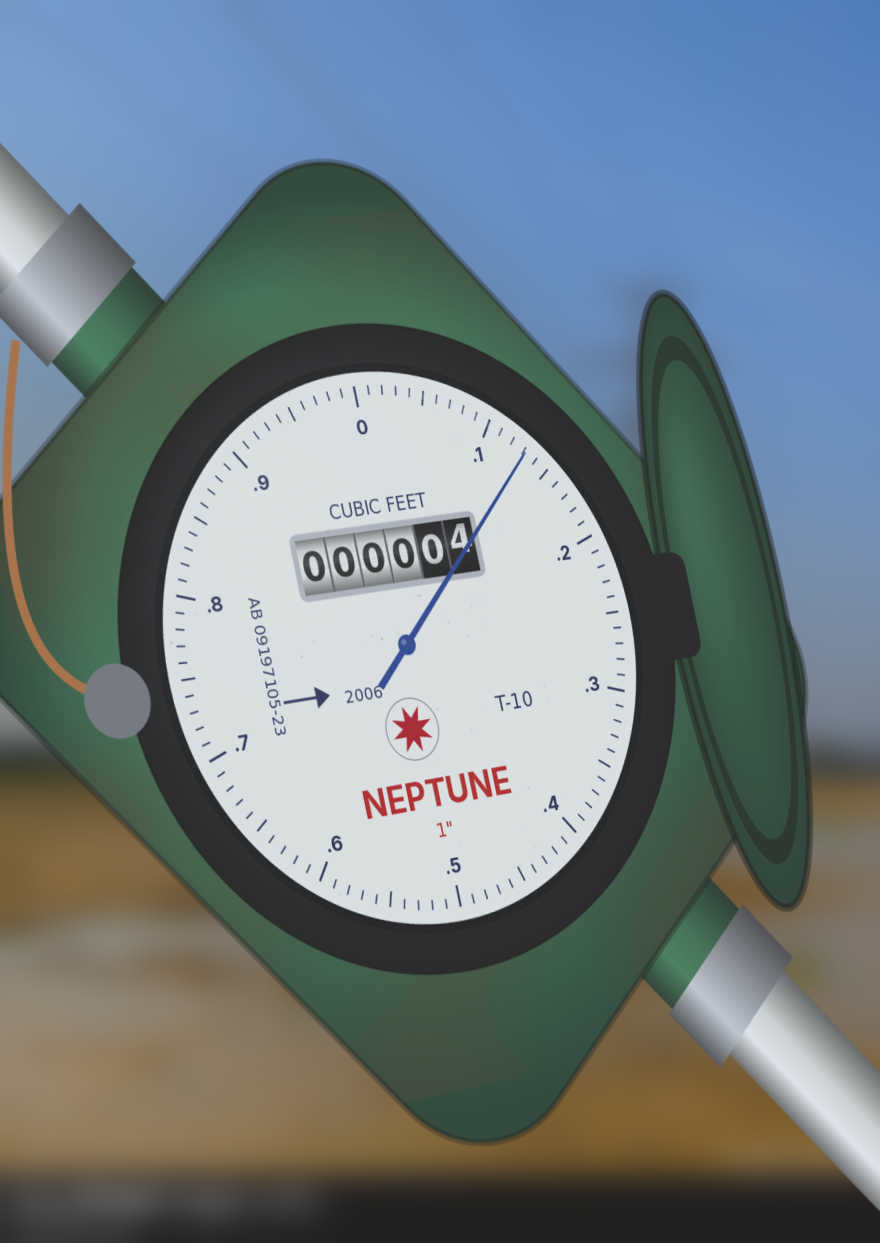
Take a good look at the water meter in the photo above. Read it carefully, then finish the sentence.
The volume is 4.13 ft³
